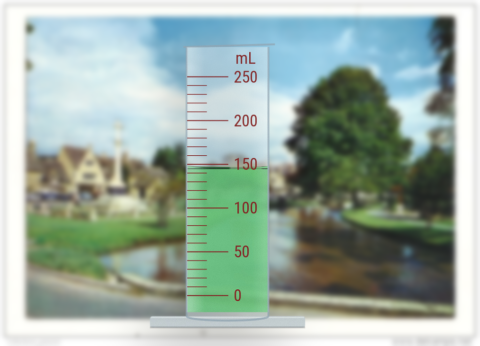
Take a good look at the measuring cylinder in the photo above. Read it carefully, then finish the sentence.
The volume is 145 mL
